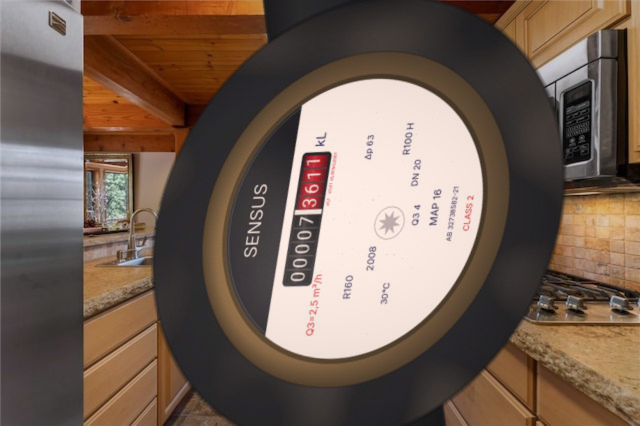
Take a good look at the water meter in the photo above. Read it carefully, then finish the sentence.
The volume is 7.3611 kL
